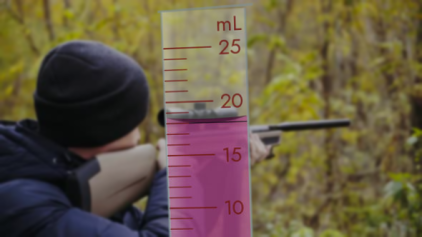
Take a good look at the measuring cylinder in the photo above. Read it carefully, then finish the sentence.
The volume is 18 mL
